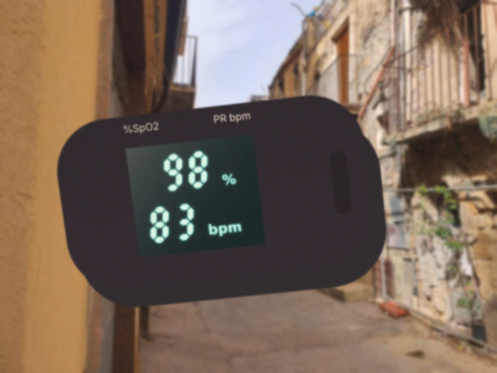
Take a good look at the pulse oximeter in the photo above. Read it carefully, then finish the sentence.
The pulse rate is 83 bpm
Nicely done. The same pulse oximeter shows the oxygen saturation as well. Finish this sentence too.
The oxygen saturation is 98 %
